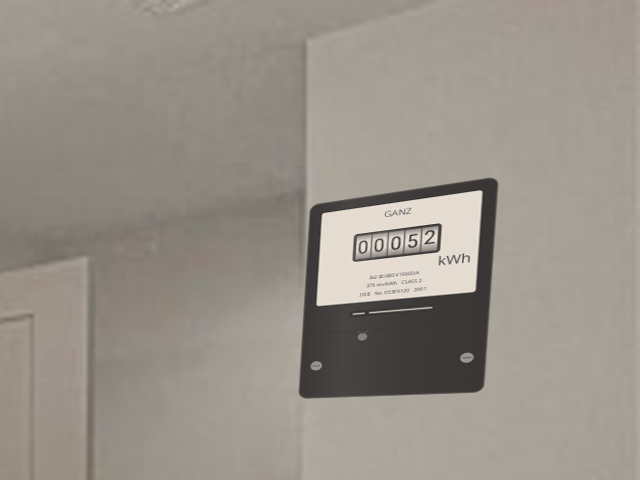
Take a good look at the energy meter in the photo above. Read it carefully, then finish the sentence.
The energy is 52 kWh
